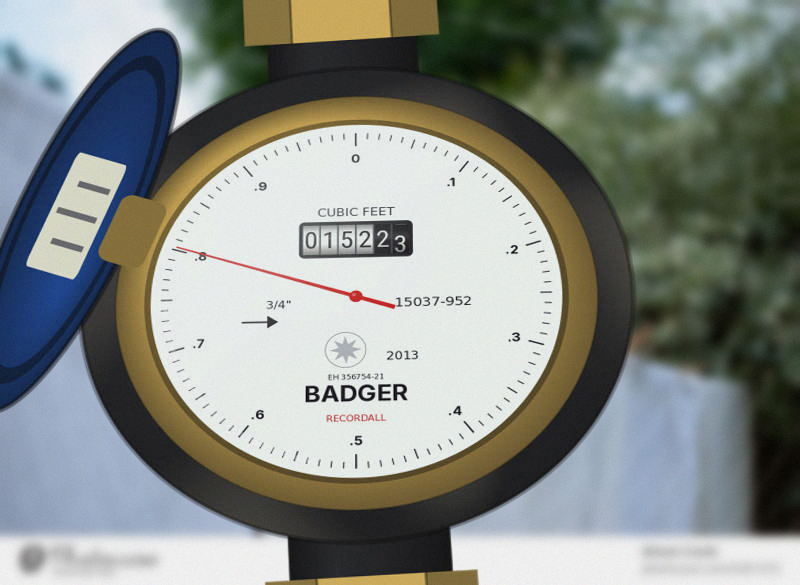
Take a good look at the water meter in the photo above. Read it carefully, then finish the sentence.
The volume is 15222.80 ft³
